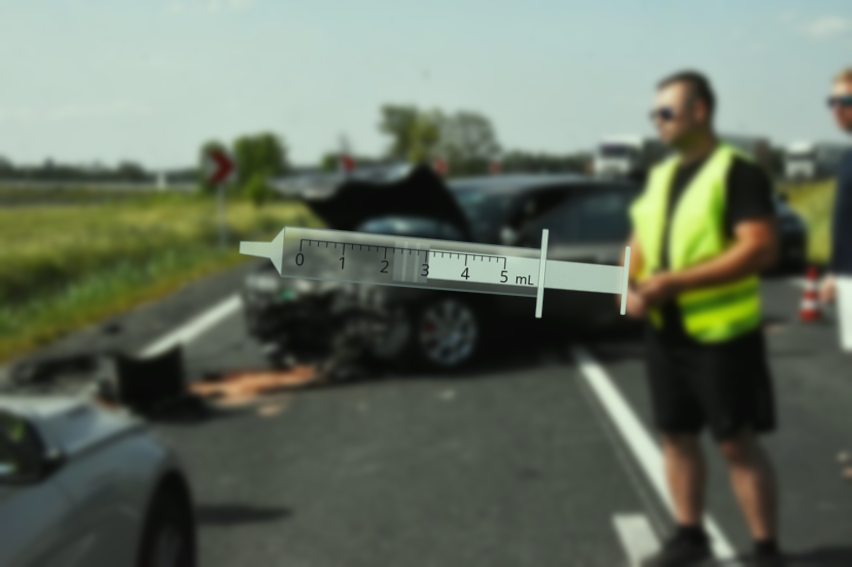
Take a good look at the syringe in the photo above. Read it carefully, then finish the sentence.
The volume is 2.2 mL
